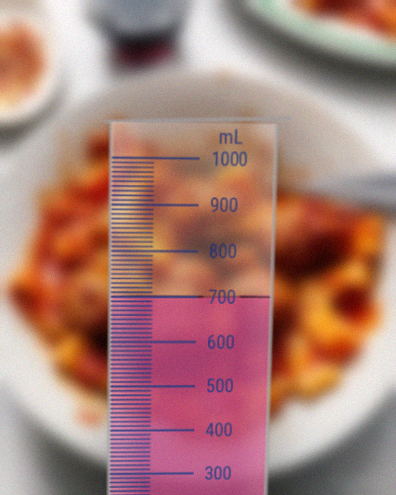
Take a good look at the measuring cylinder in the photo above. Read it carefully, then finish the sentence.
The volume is 700 mL
